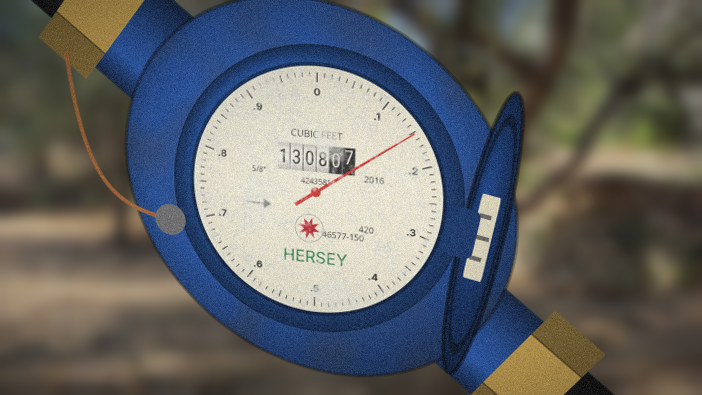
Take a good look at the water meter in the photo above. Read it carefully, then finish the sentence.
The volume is 130807.15 ft³
